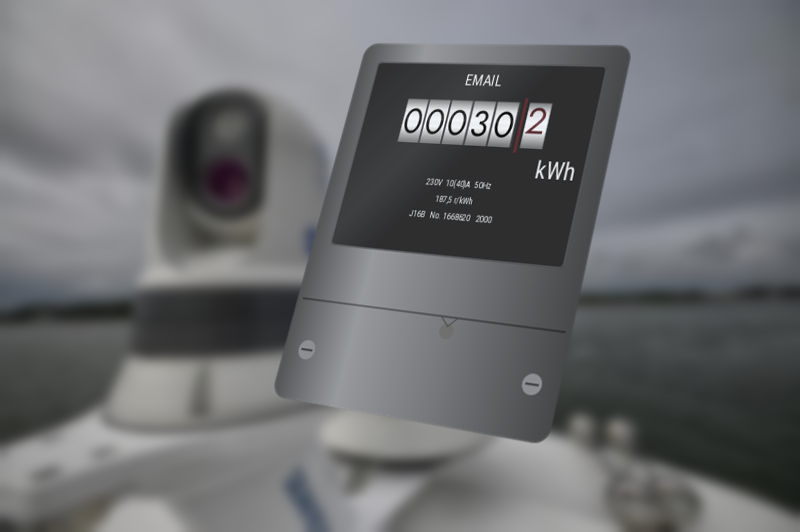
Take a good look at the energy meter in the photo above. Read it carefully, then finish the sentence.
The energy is 30.2 kWh
